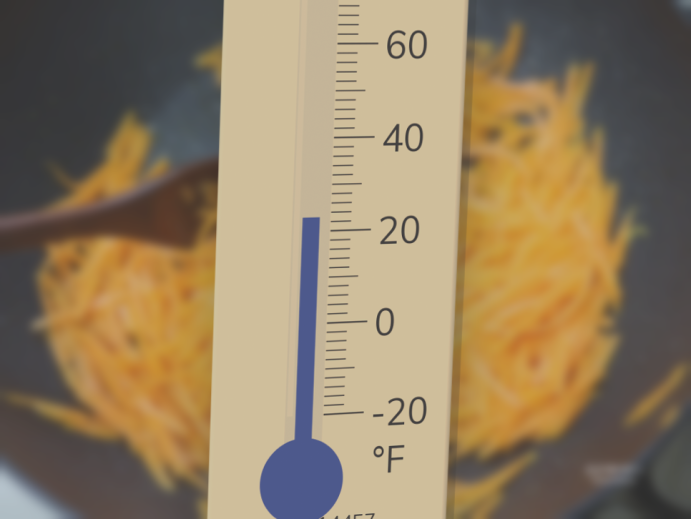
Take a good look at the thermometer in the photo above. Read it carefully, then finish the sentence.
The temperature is 23 °F
